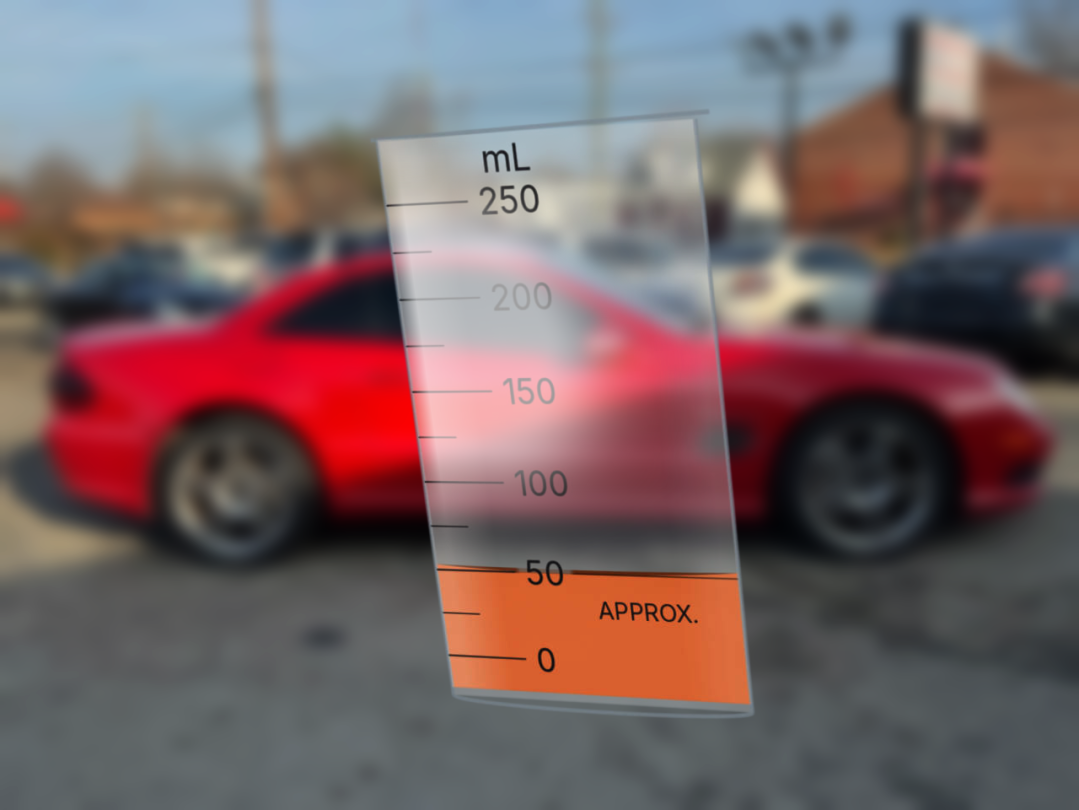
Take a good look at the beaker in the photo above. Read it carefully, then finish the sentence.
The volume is 50 mL
